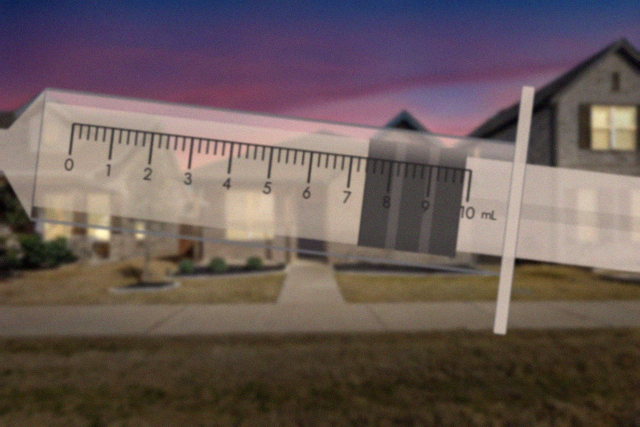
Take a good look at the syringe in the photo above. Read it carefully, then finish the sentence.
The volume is 7.4 mL
